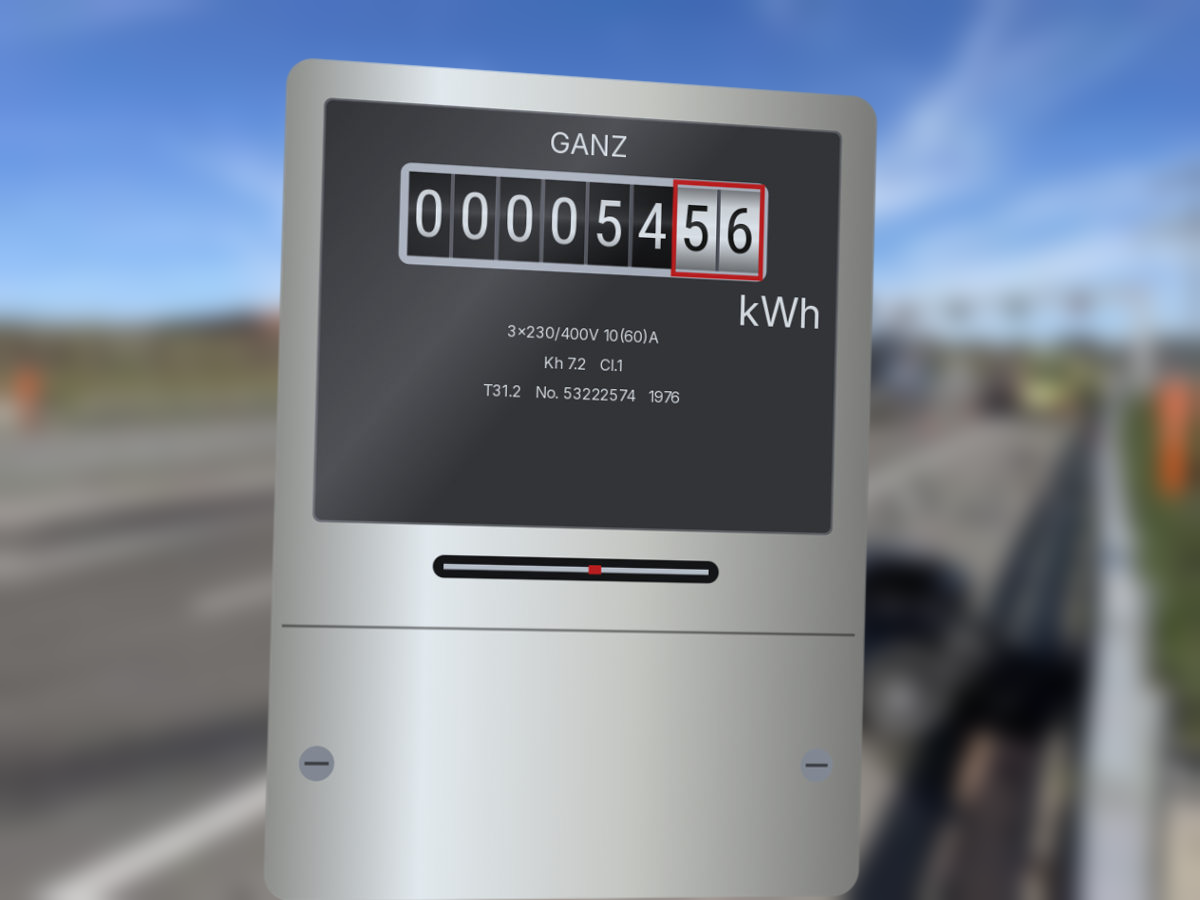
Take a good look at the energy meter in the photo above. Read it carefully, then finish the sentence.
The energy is 54.56 kWh
